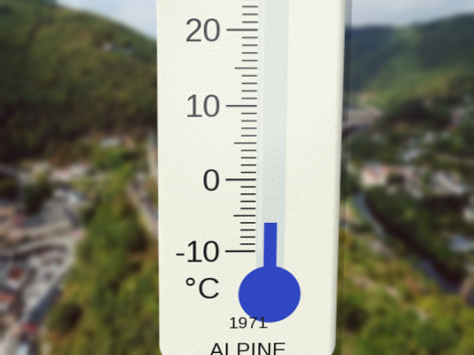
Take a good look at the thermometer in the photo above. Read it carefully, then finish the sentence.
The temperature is -6 °C
